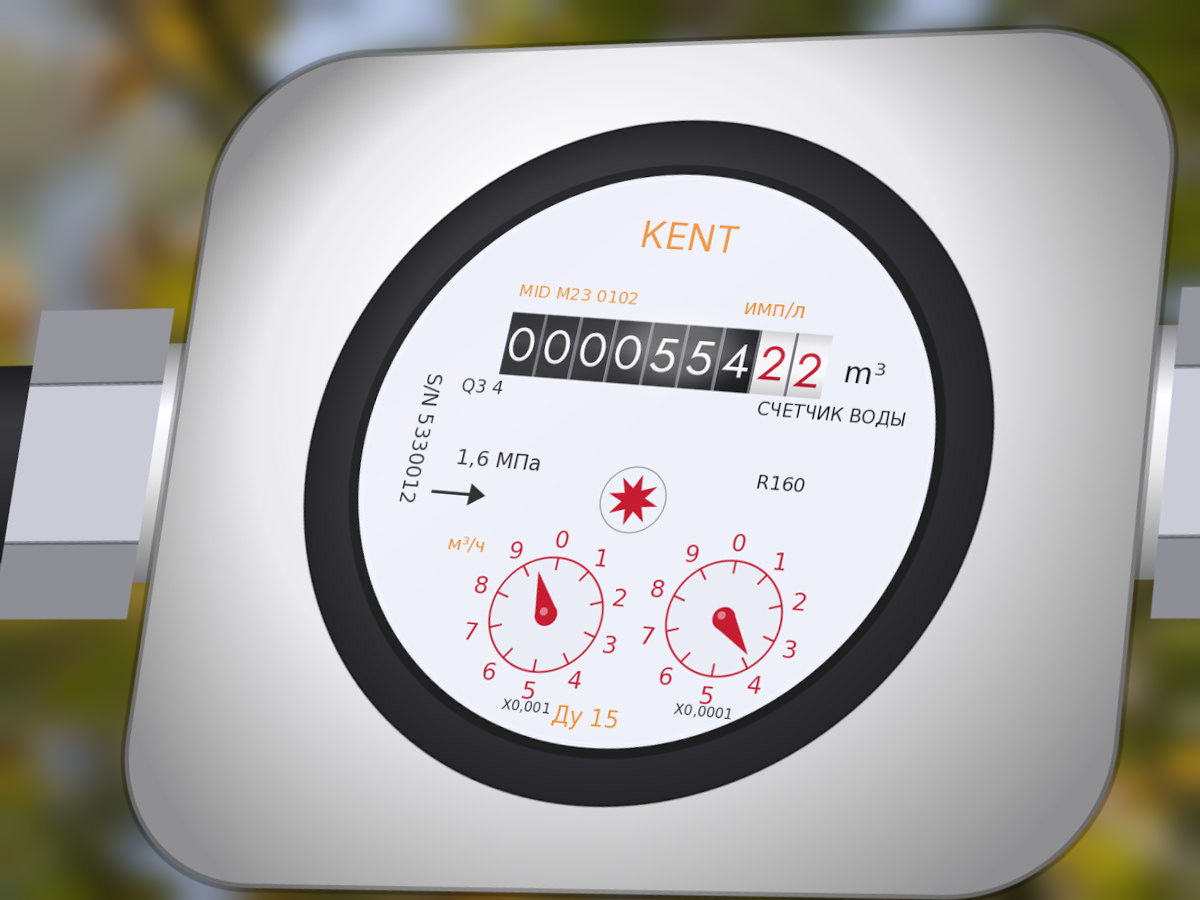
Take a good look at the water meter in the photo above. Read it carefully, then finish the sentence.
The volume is 554.2193 m³
